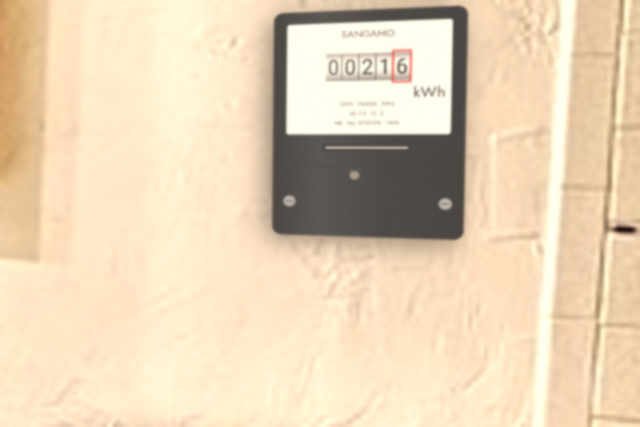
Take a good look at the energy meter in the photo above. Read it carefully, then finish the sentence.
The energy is 21.6 kWh
